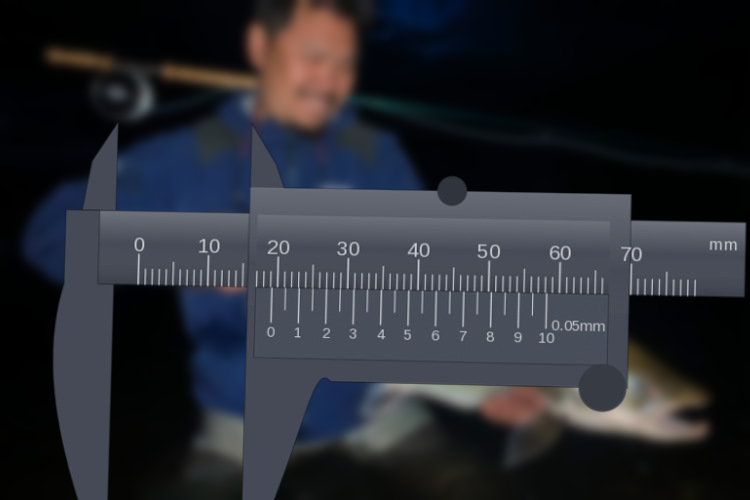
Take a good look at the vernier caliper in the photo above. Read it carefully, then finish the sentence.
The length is 19.2 mm
